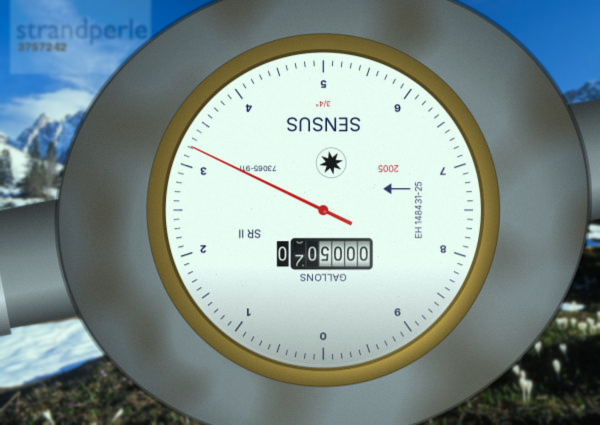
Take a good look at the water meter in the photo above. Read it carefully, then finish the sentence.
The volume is 5023.2 gal
